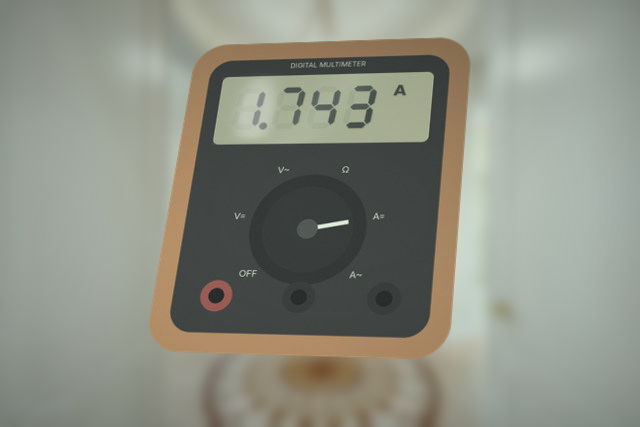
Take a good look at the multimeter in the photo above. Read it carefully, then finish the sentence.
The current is 1.743 A
